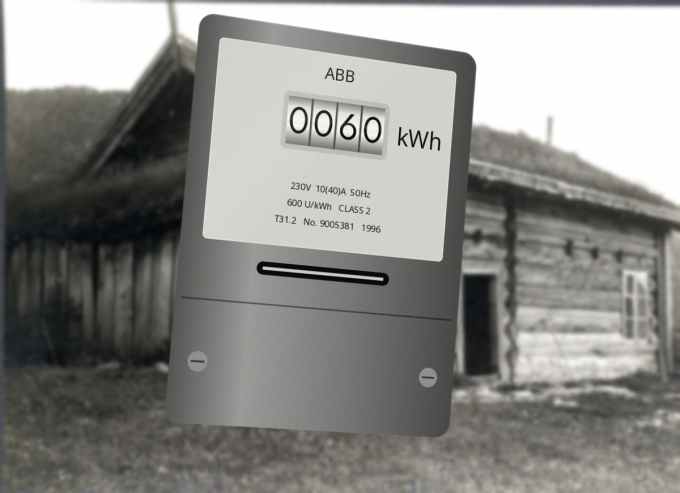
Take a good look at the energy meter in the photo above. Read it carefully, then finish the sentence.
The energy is 60 kWh
